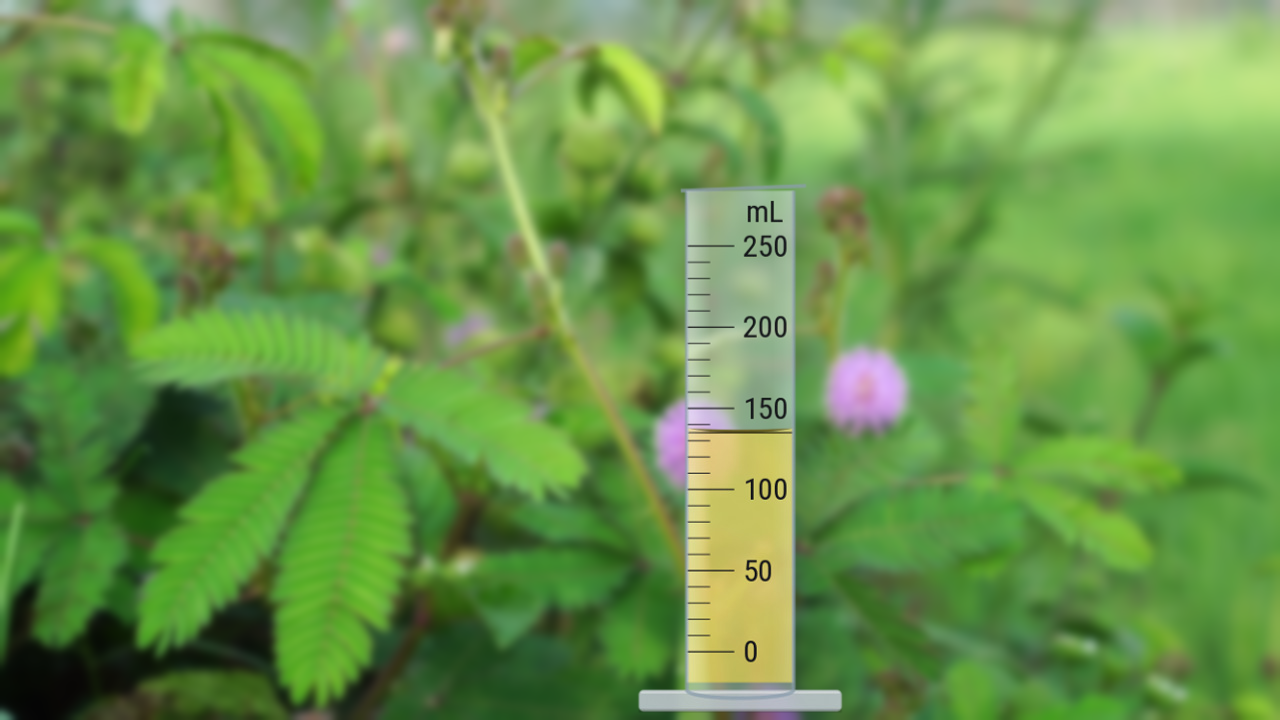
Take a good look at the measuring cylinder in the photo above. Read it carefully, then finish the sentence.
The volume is 135 mL
